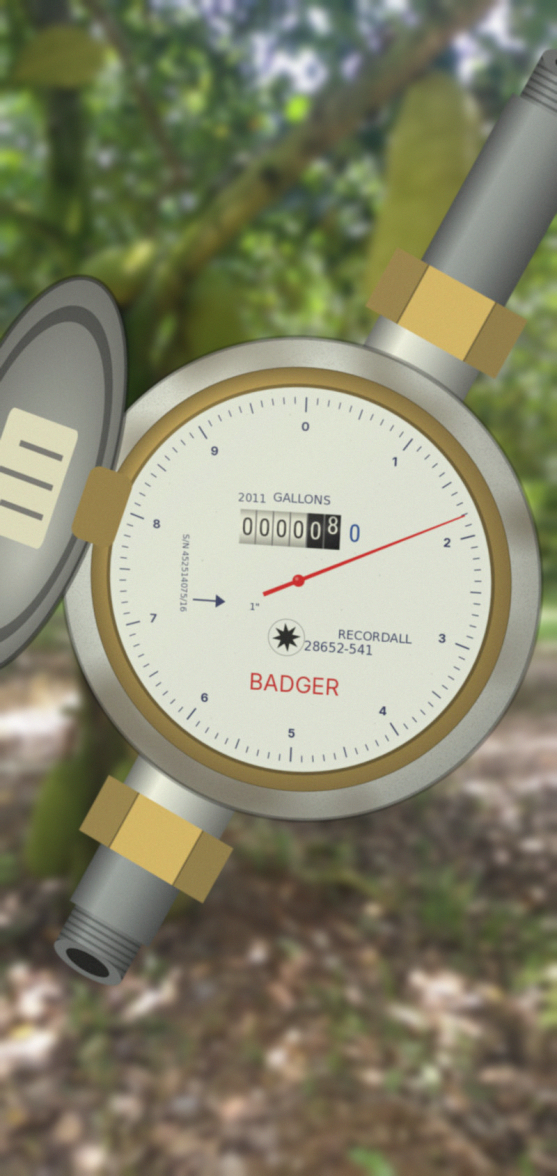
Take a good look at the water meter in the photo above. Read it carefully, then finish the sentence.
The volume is 81.8 gal
